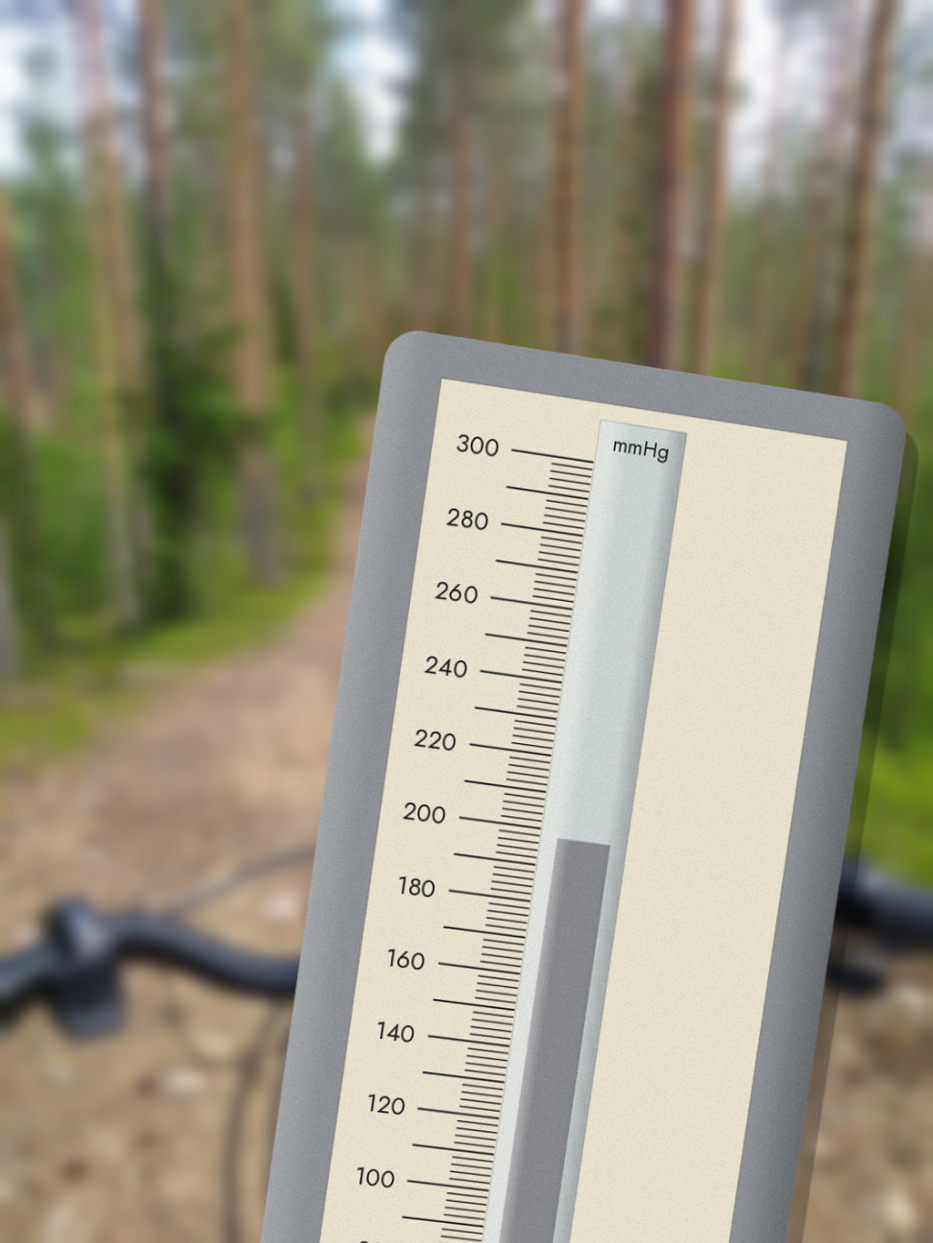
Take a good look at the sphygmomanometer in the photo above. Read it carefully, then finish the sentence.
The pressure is 198 mmHg
